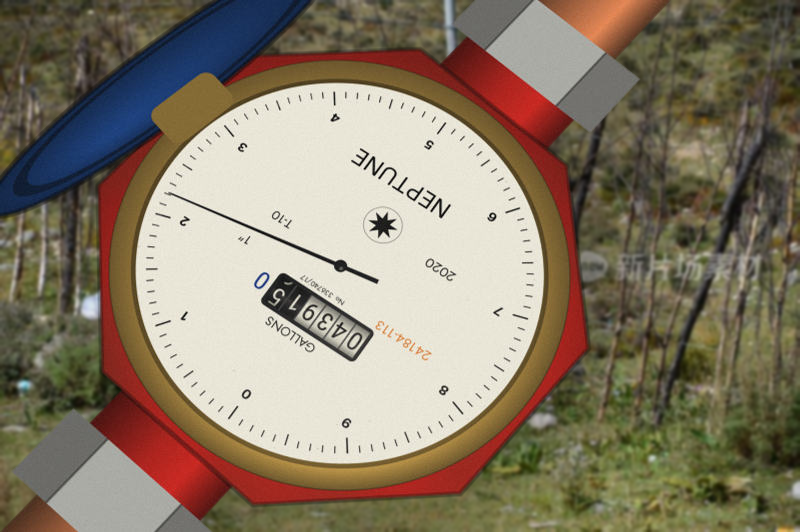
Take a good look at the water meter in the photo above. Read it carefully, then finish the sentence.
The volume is 439152.2 gal
